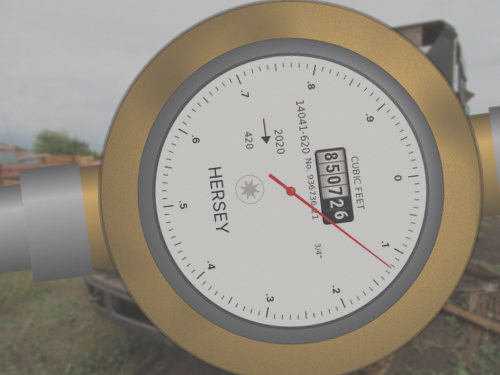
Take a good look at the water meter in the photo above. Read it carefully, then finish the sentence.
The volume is 850726.12 ft³
